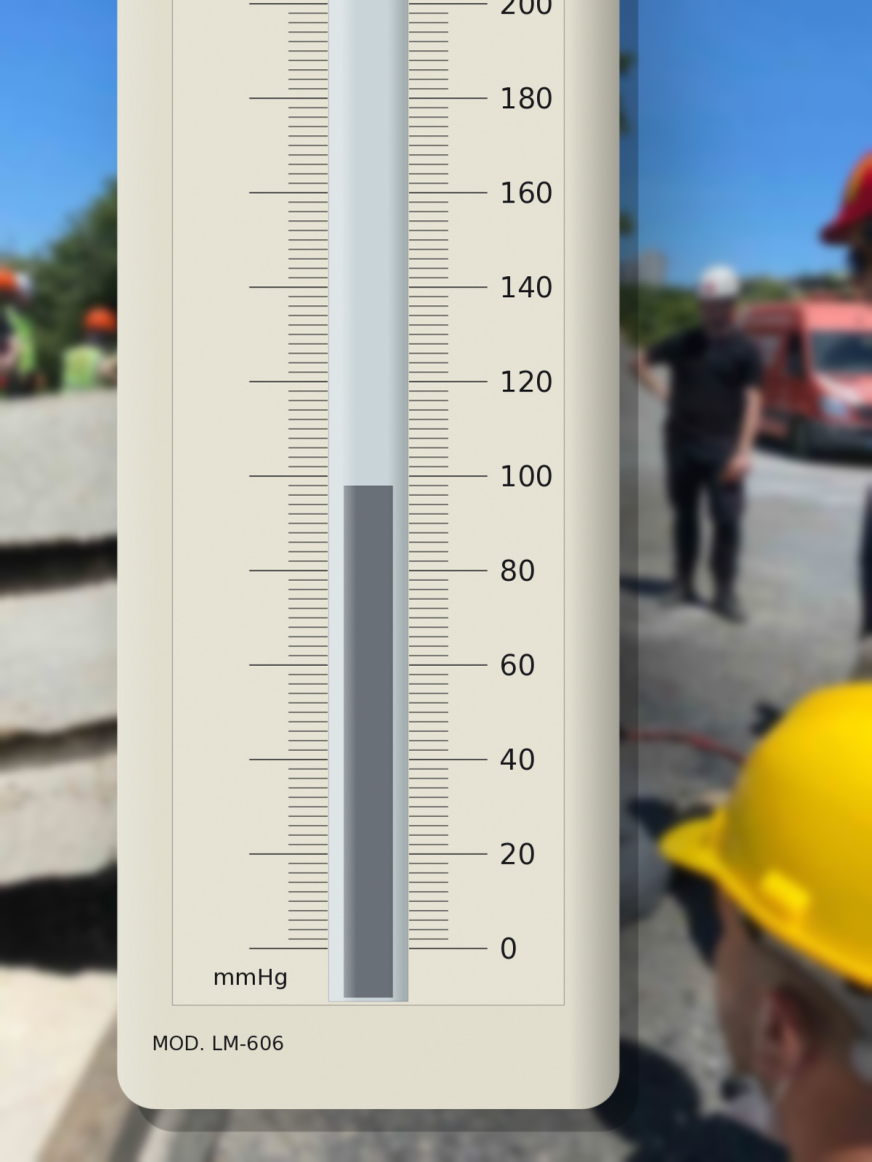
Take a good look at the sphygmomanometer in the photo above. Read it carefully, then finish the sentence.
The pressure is 98 mmHg
